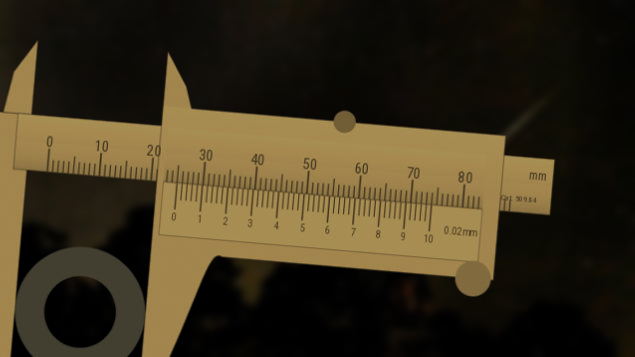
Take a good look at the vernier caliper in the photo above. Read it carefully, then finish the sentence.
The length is 25.0 mm
